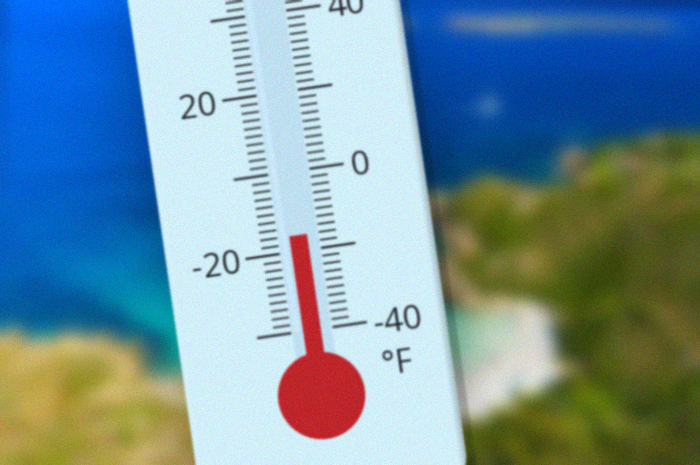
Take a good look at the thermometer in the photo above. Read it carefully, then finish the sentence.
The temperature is -16 °F
